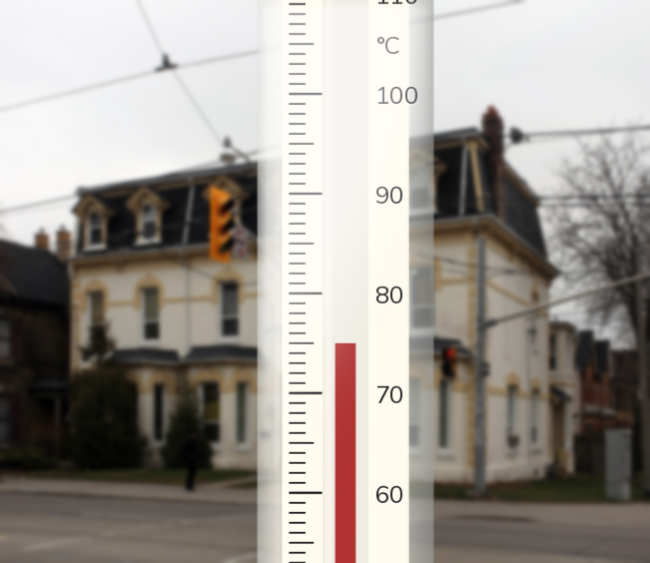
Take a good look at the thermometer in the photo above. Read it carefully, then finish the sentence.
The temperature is 75 °C
